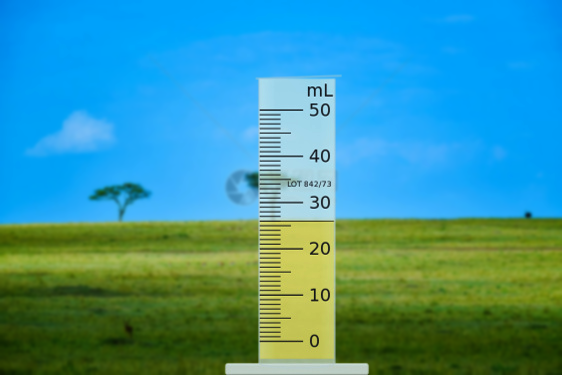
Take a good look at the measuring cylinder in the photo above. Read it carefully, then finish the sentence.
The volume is 26 mL
